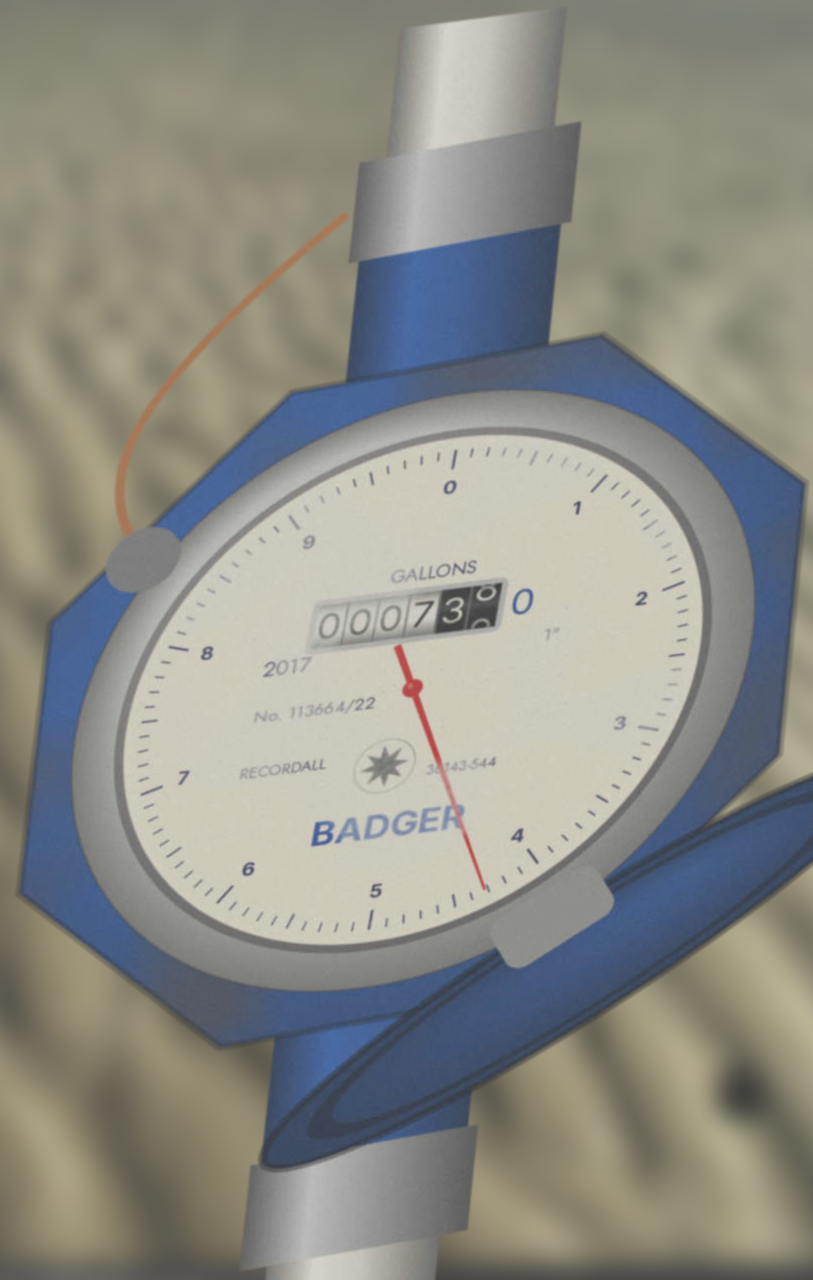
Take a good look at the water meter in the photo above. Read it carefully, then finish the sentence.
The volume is 7384.3 gal
